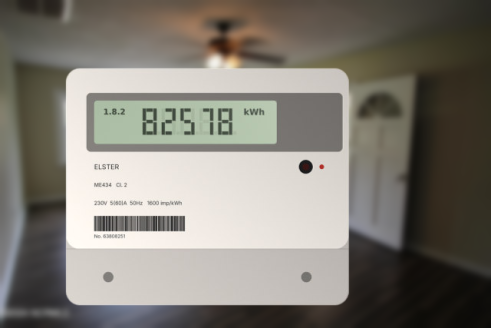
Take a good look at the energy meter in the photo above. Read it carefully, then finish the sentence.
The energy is 82578 kWh
